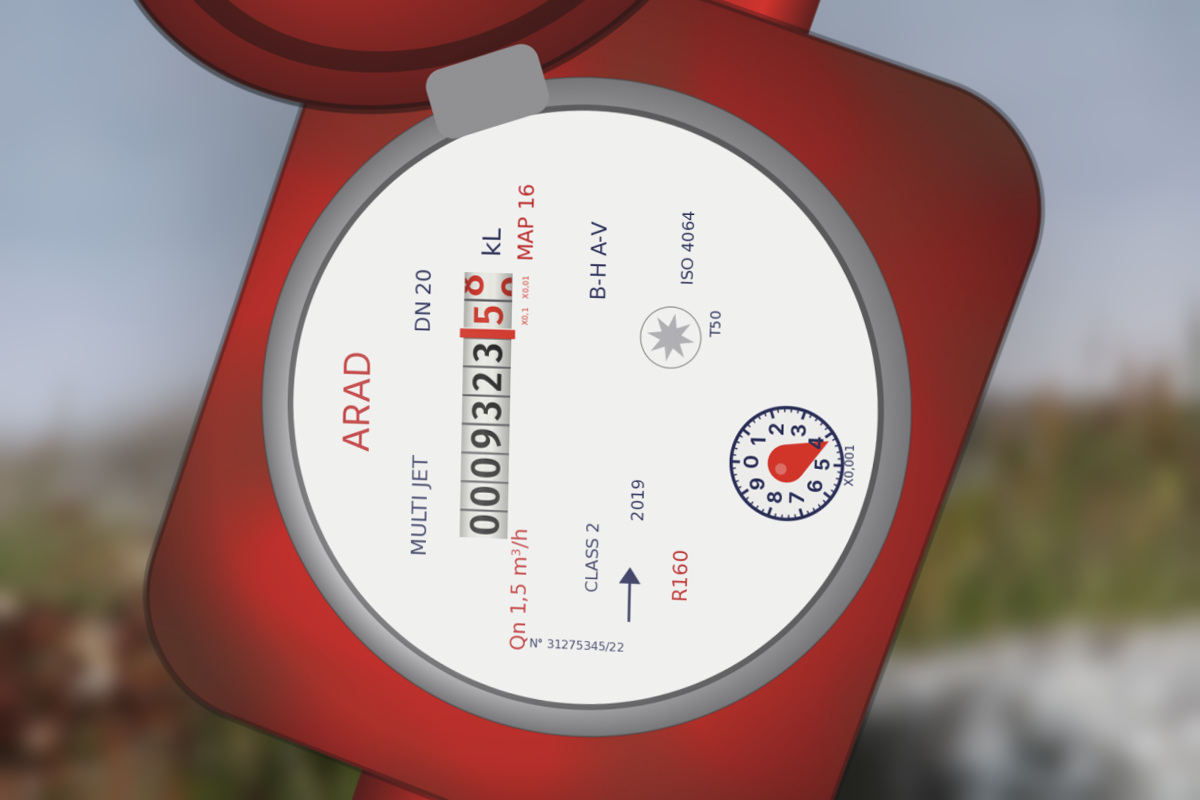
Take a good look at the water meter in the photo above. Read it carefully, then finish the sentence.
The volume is 9323.584 kL
